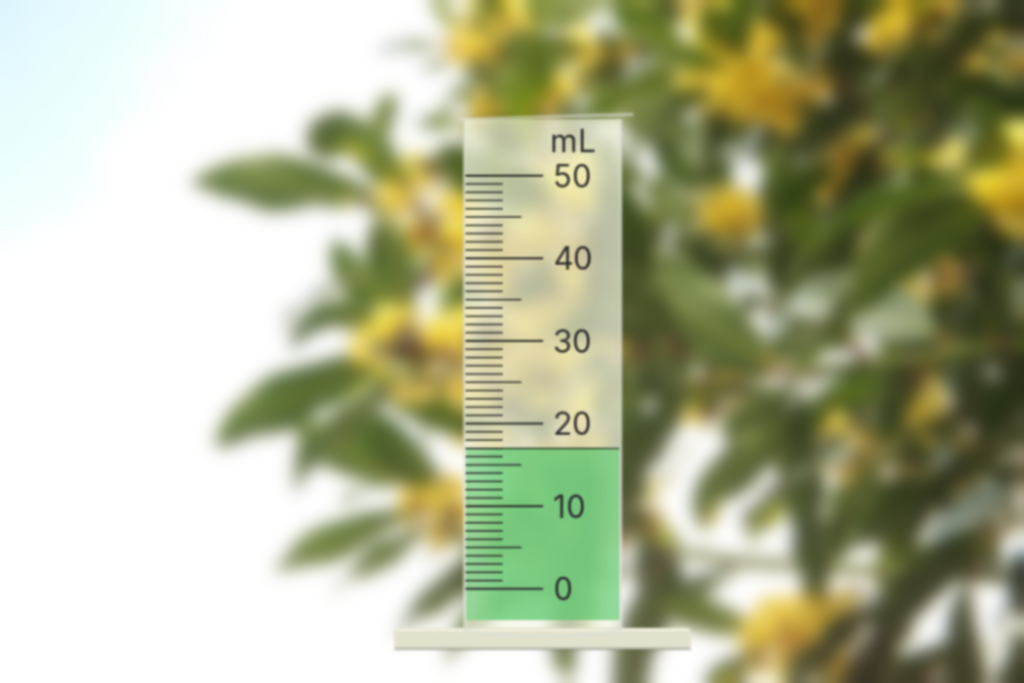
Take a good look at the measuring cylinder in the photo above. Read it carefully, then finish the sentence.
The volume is 17 mL
